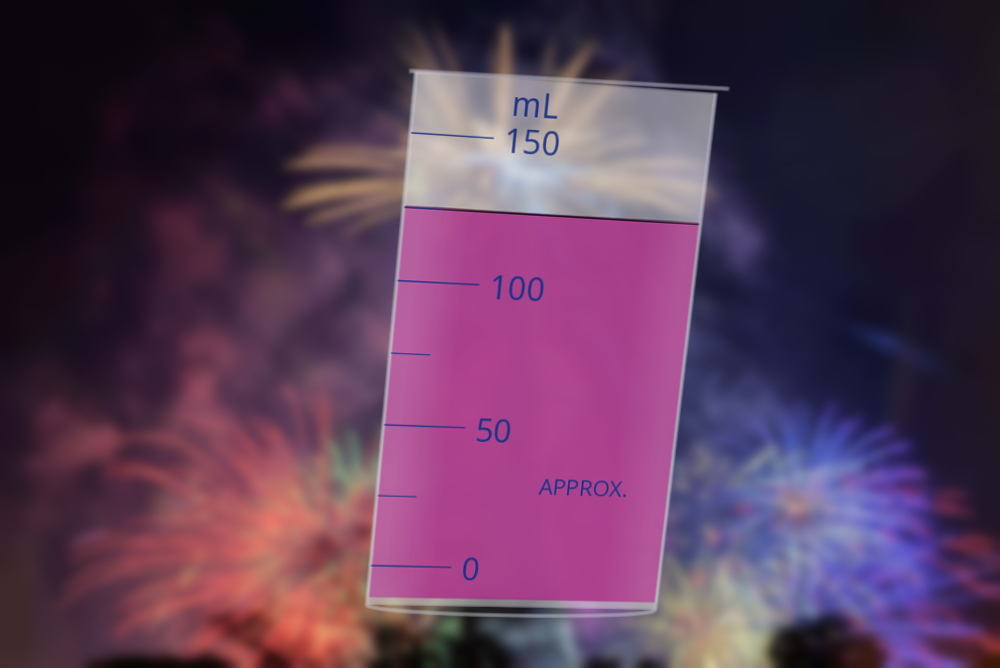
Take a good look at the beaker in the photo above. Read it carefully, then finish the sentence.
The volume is 125 mL
